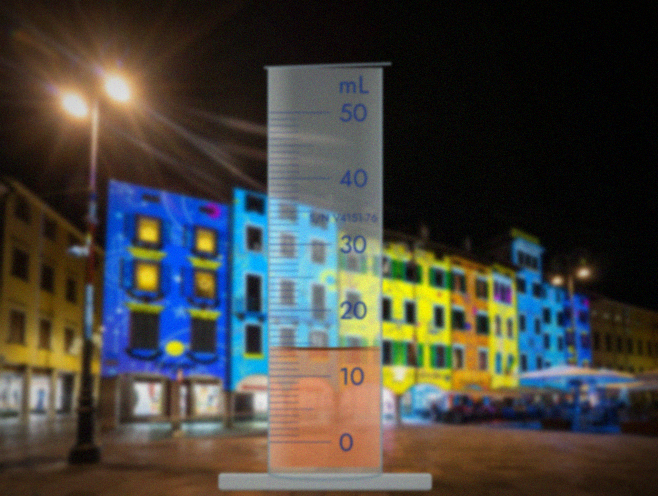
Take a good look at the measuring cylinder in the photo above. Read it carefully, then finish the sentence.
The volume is 14 mL
